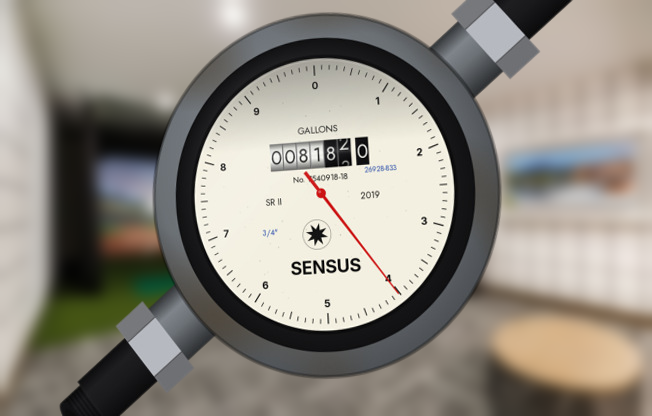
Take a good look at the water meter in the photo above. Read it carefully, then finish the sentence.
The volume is 81824.0 gal
